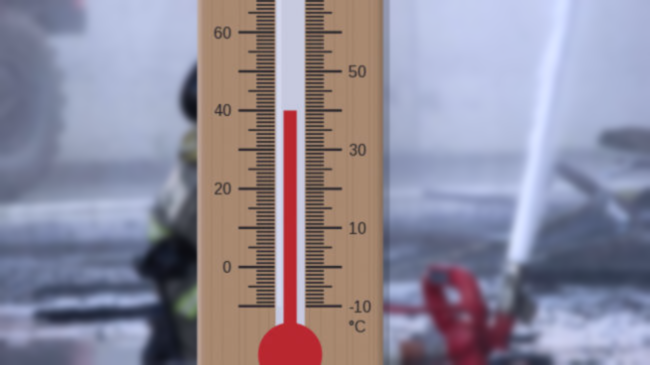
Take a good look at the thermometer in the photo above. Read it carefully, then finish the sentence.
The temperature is 40 °C
